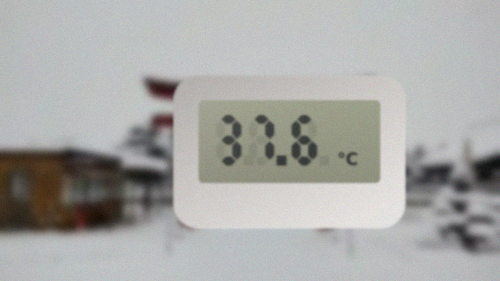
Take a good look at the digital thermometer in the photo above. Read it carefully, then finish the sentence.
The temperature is 37.6 °C
